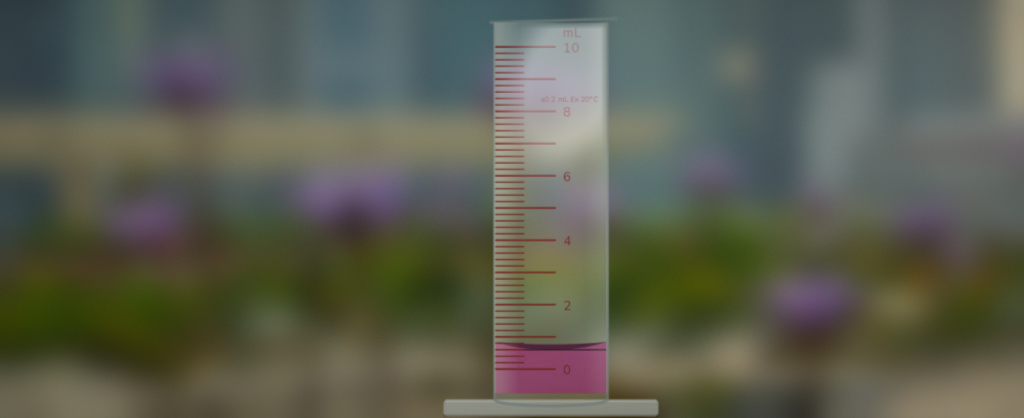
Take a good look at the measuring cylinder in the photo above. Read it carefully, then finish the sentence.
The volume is 0.6 mL
